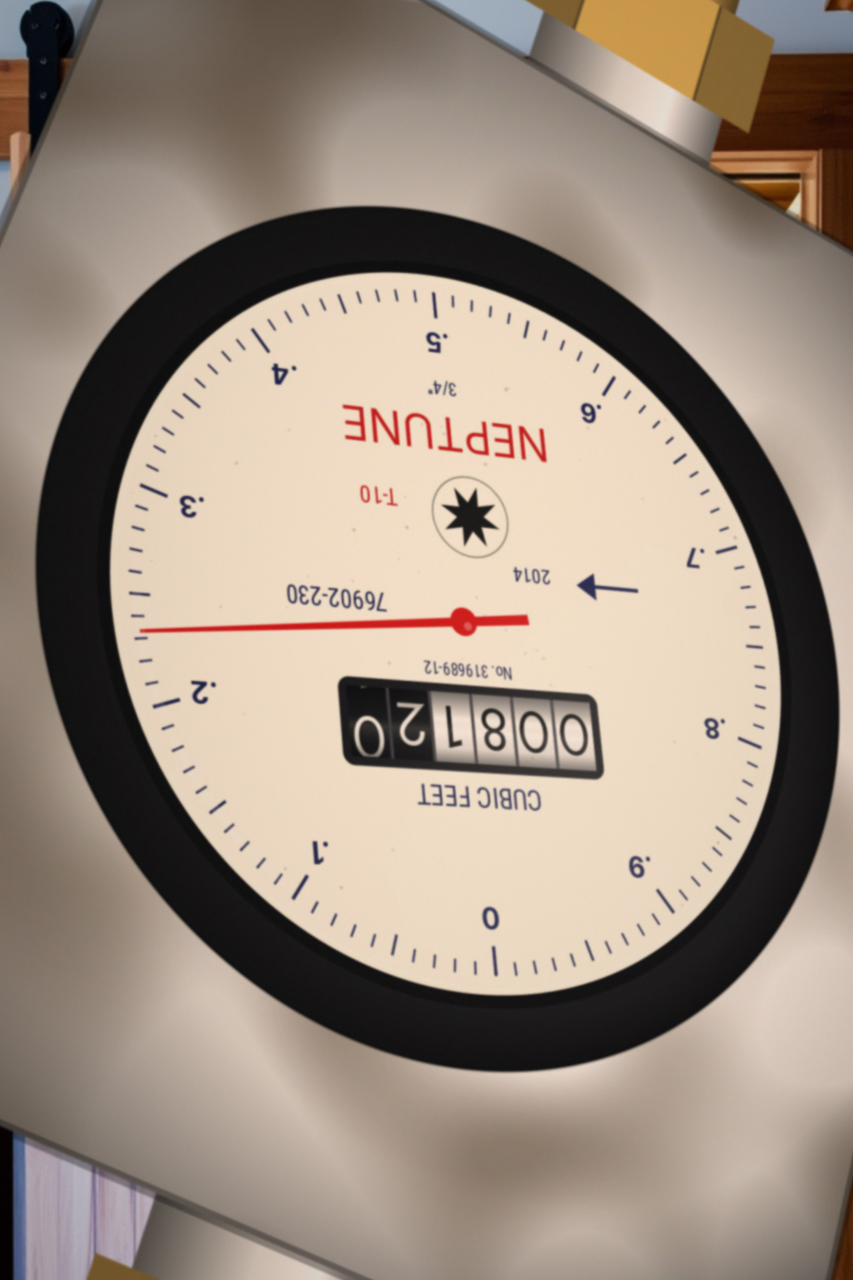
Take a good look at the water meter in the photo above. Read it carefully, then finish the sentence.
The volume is 8120.23 ft³
